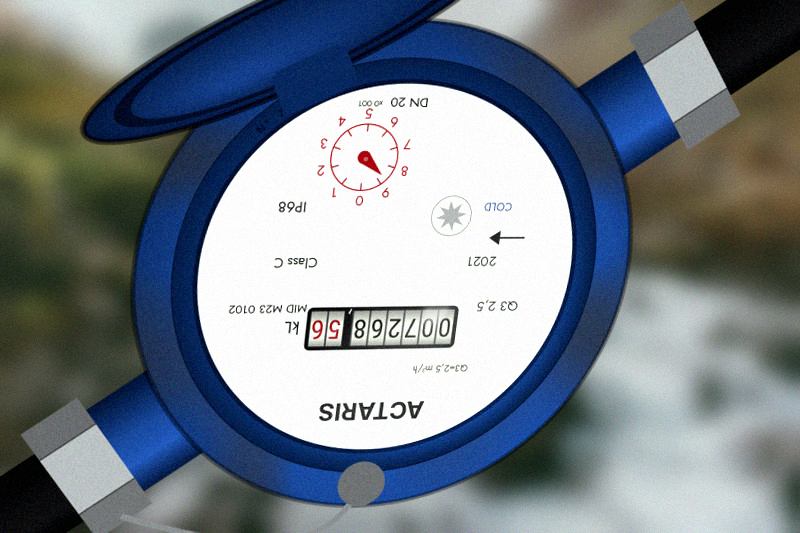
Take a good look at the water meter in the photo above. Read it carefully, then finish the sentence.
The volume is 7268.568 kL
